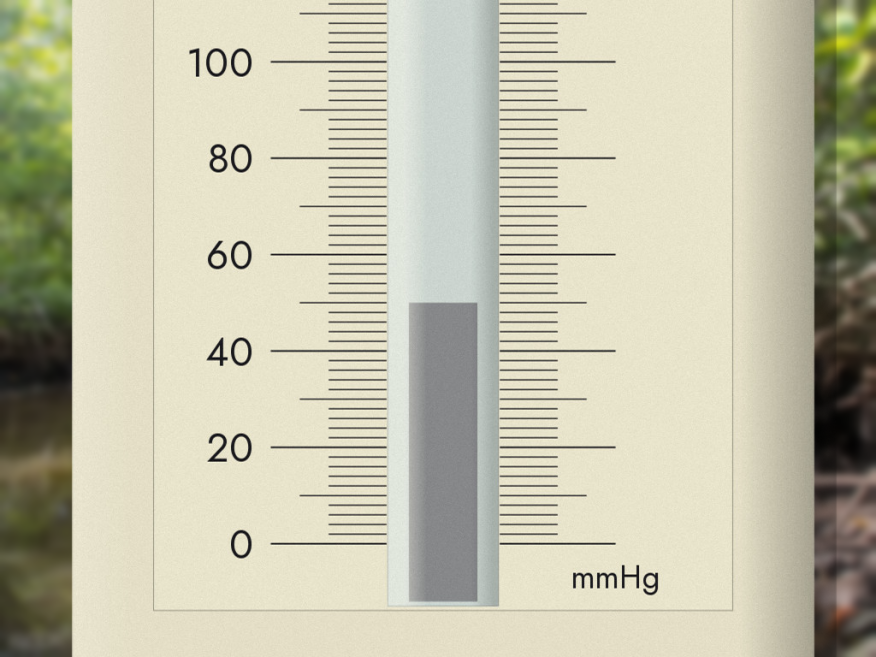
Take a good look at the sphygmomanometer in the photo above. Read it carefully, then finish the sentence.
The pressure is 50 mmHg
